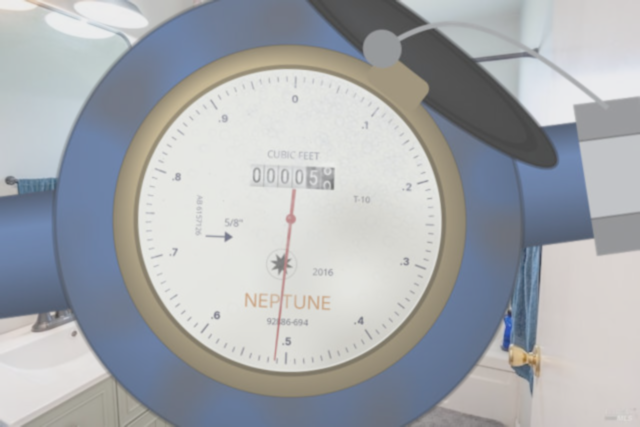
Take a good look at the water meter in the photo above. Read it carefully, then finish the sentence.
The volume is 58.51 ft³
